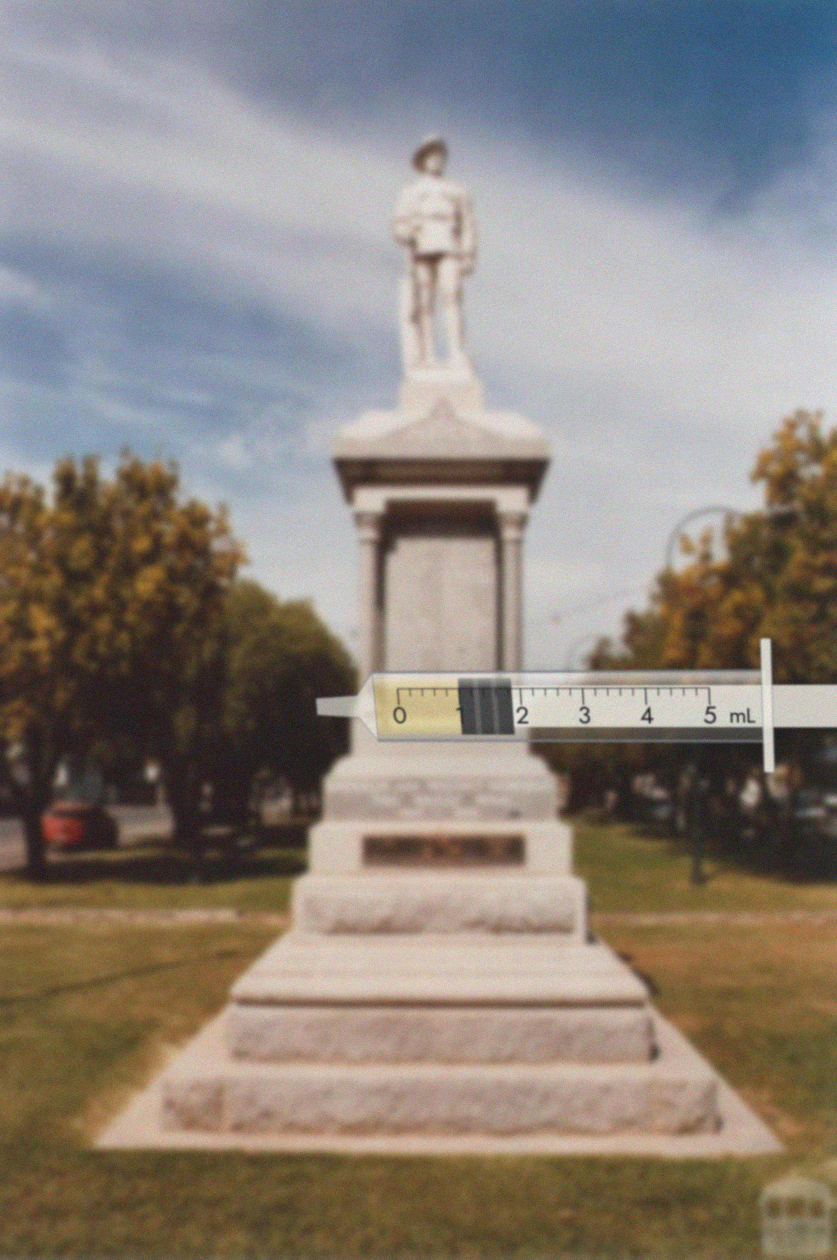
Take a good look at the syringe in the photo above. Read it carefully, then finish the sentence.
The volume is 1 mL
